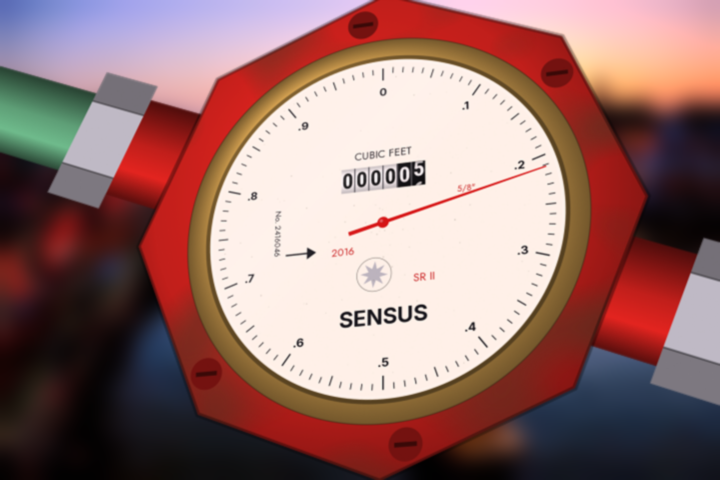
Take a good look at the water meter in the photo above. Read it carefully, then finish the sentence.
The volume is 5.21 ft³
